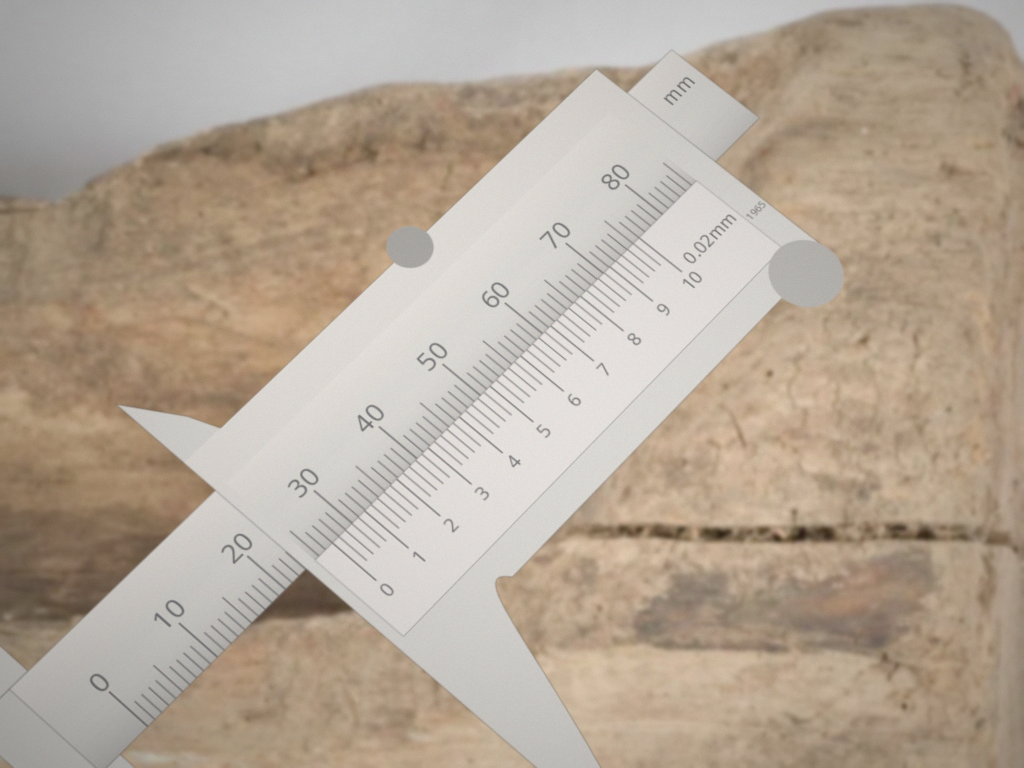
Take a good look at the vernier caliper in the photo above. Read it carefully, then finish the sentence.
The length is 27.0 mm
